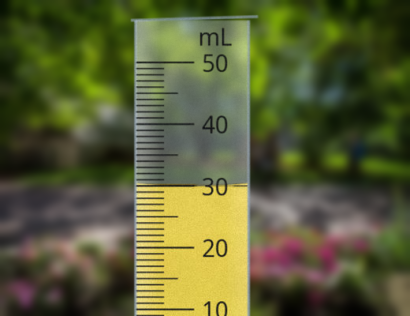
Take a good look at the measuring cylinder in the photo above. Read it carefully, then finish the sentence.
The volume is 30 mL
